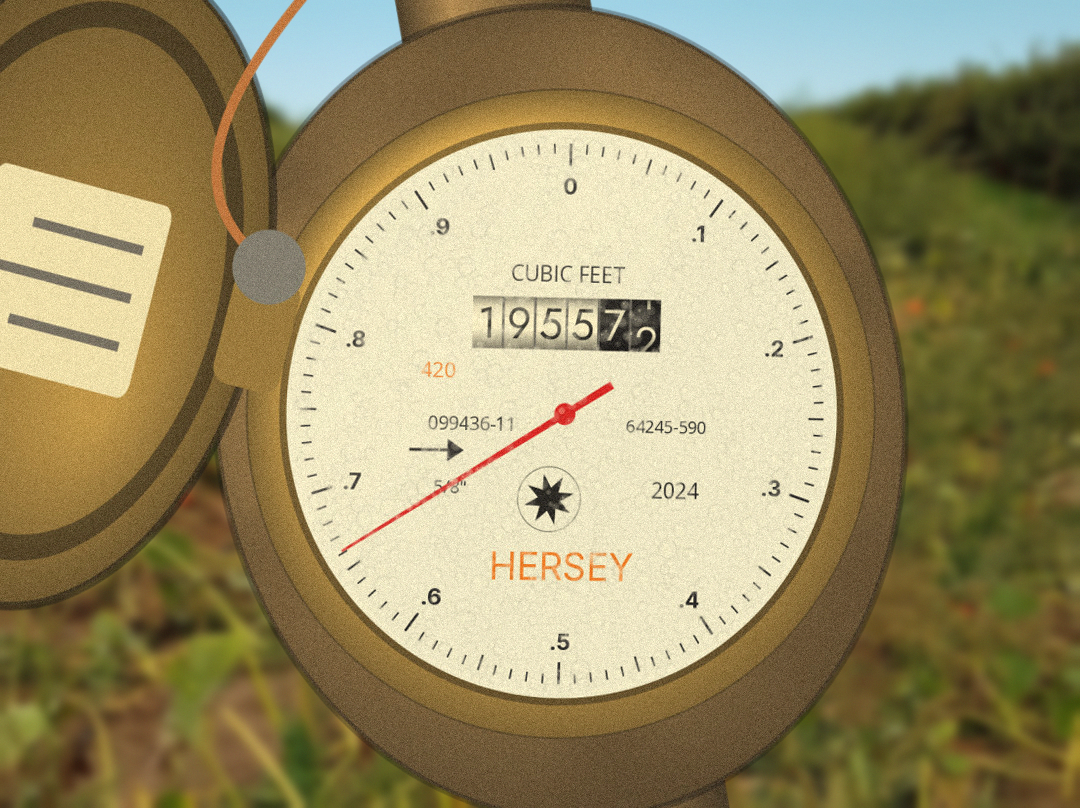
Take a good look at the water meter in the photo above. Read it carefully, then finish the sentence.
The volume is 195571.66 ft³
